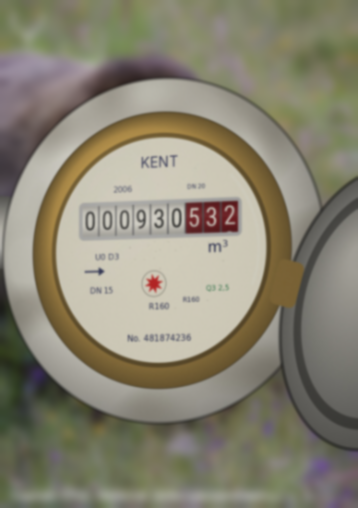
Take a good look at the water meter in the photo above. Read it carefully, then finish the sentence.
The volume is 930.532 m³
